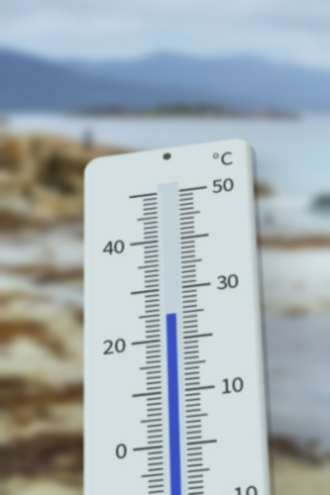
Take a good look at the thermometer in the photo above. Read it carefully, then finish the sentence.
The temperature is 25 °C
